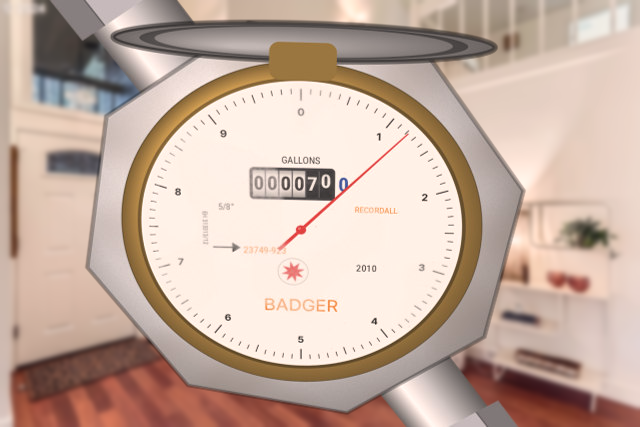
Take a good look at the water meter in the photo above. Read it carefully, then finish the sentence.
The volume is 701.2 gal
